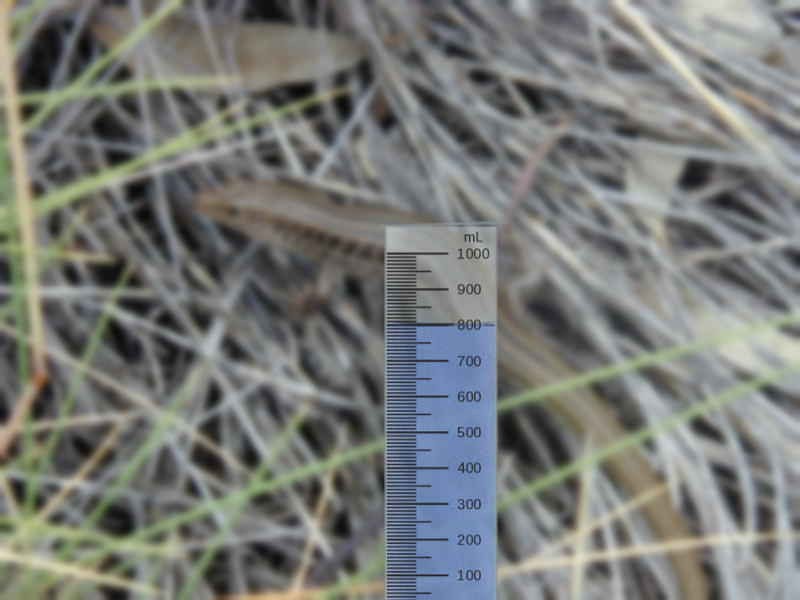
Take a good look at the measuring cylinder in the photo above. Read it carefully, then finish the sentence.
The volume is 800 mL
